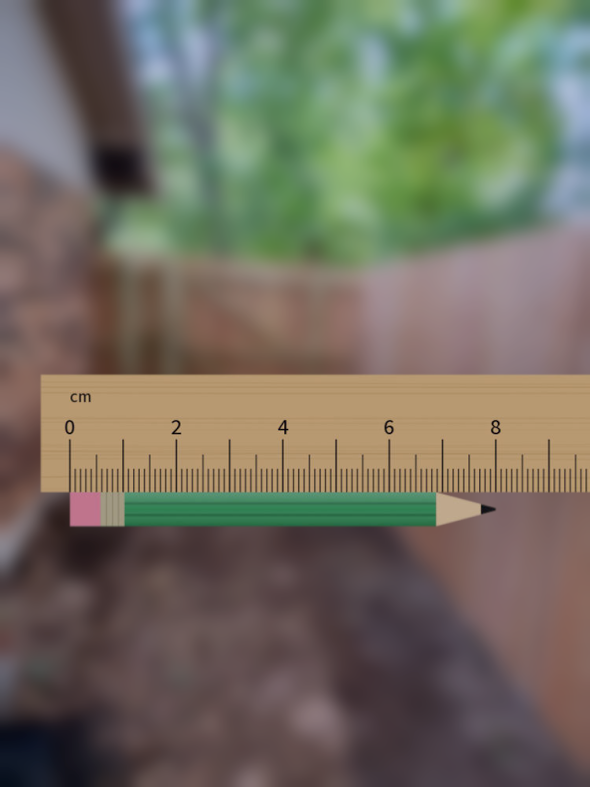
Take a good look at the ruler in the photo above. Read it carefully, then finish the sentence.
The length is 8 cm
